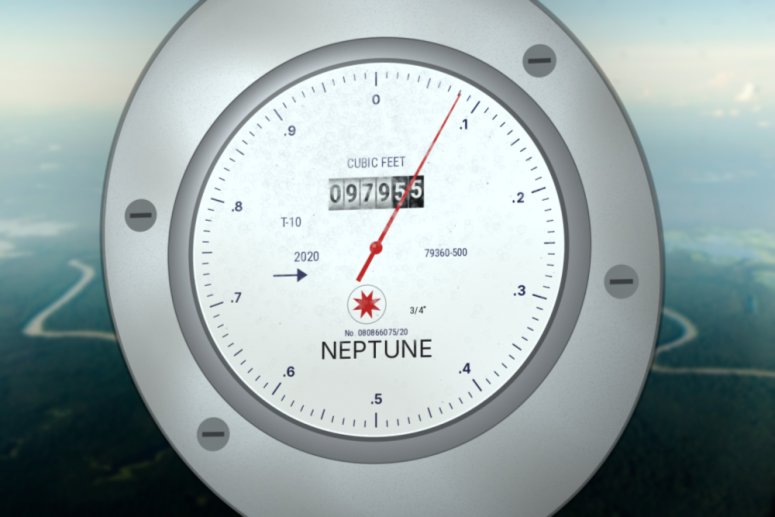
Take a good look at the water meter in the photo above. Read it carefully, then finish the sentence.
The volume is 97955.08 ft³
